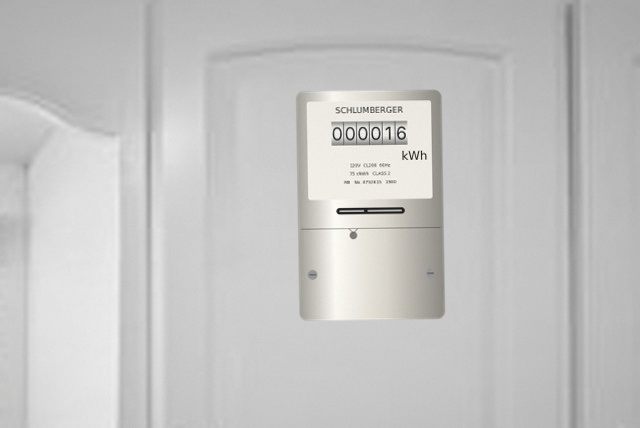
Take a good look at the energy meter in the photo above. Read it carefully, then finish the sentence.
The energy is 16 kWh
